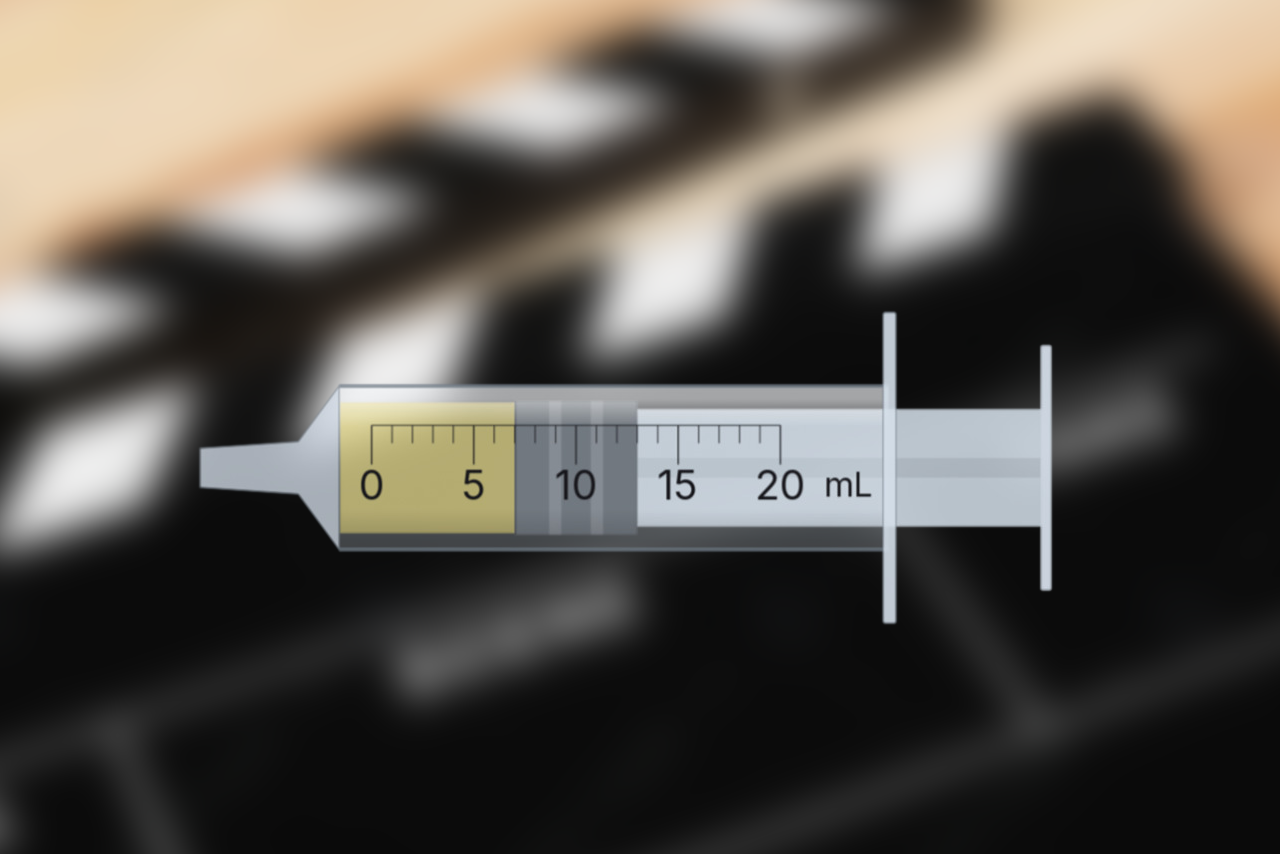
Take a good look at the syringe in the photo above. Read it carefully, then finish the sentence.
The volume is 7 mL
